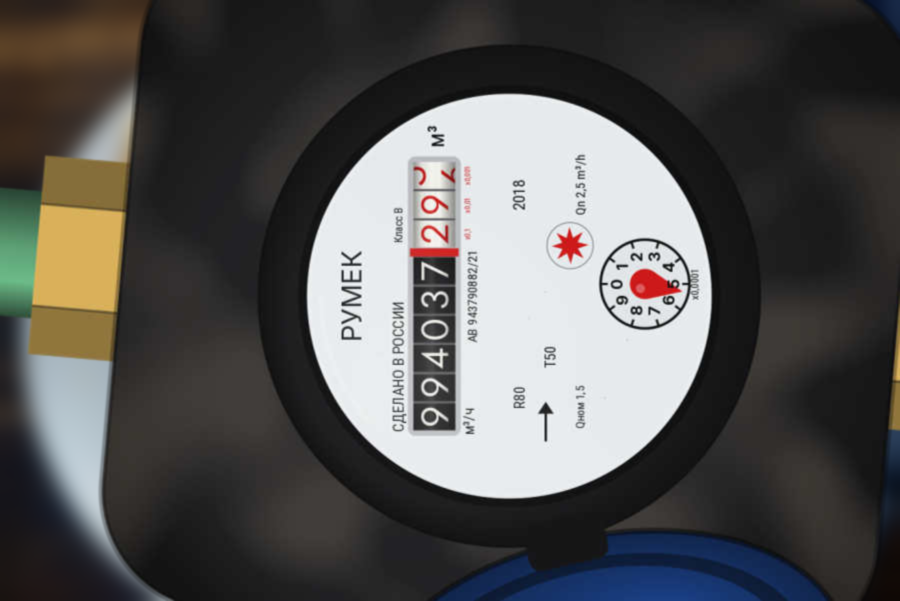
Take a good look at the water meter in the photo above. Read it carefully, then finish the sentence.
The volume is 994037.2955 m³
